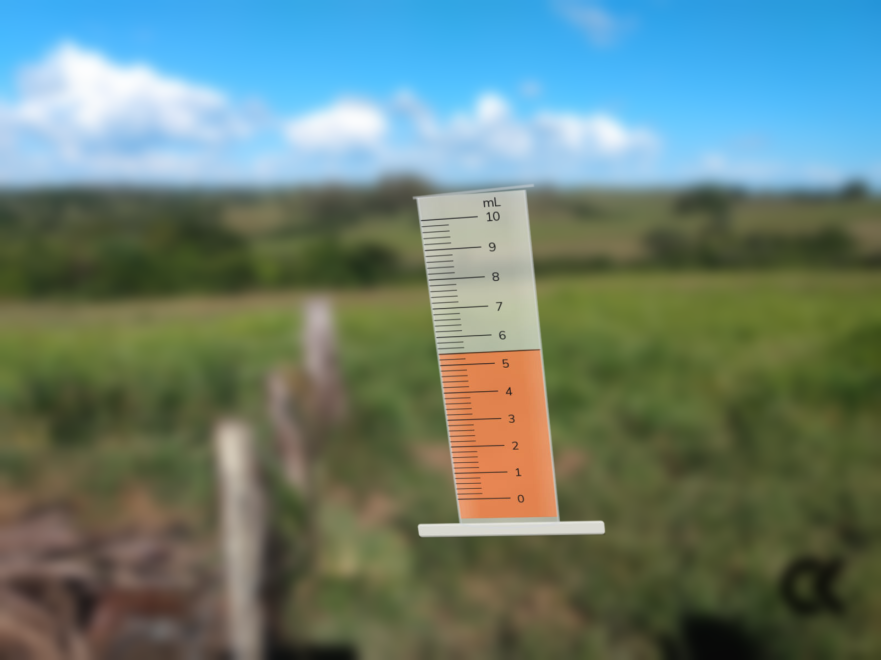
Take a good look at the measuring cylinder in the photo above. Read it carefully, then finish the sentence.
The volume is 5.4 mL
